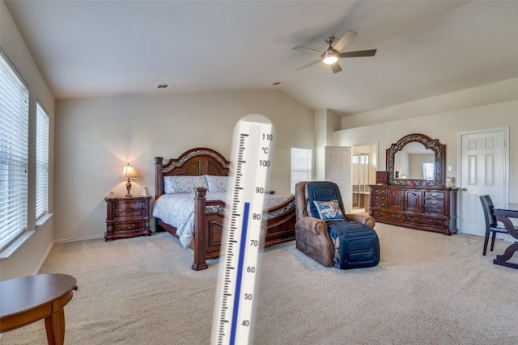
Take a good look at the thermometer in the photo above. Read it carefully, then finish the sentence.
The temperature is 85 °C
